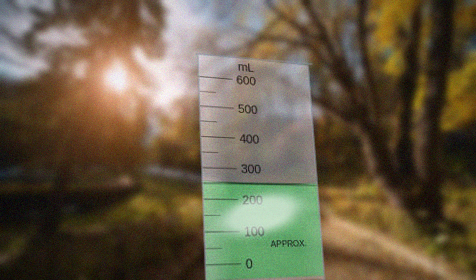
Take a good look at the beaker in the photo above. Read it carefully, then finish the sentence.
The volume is 250 mL
